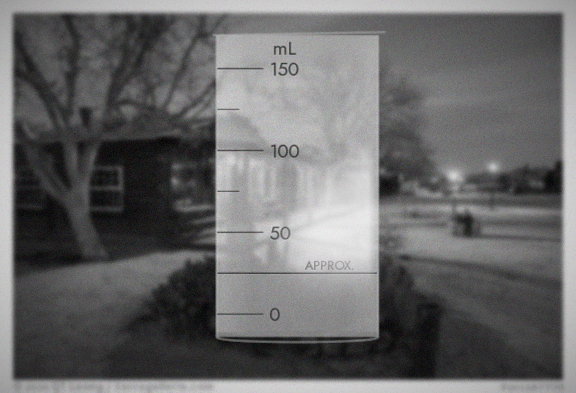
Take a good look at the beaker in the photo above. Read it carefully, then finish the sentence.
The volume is 25 mL
